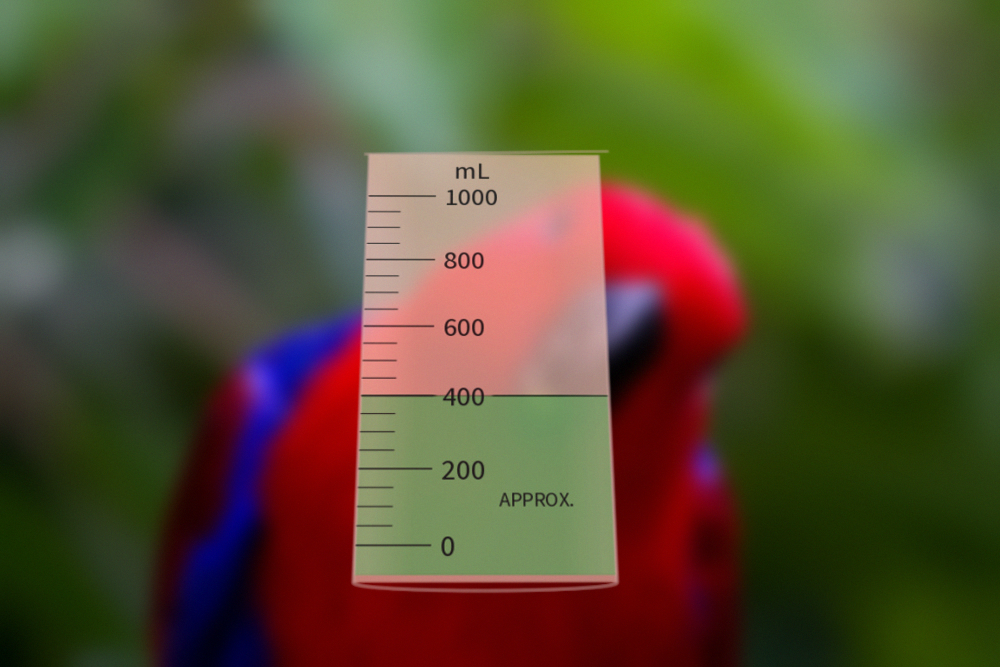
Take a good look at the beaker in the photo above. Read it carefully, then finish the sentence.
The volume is 400 mL
